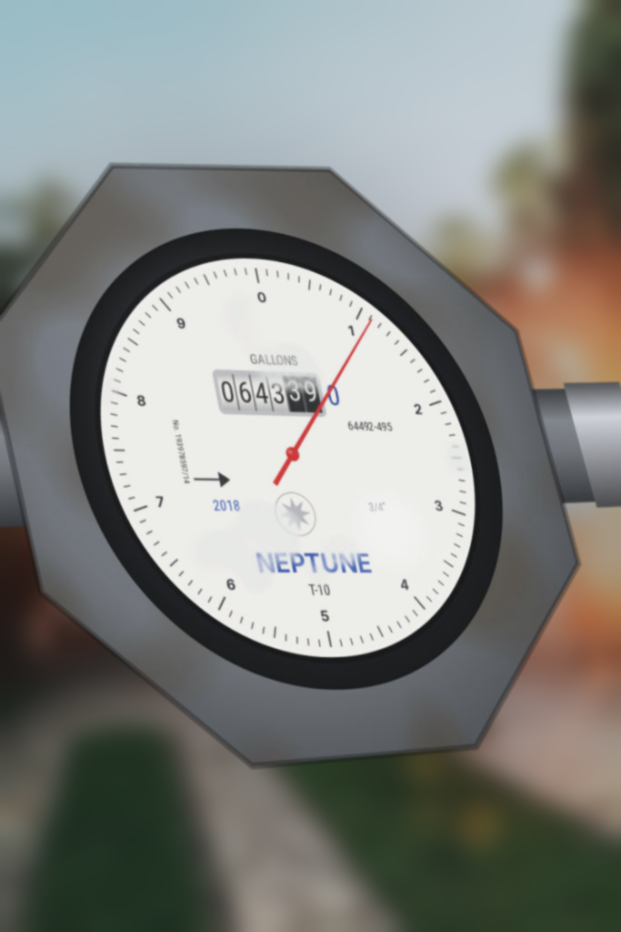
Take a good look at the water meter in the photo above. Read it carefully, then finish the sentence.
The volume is 643391.1 gal
